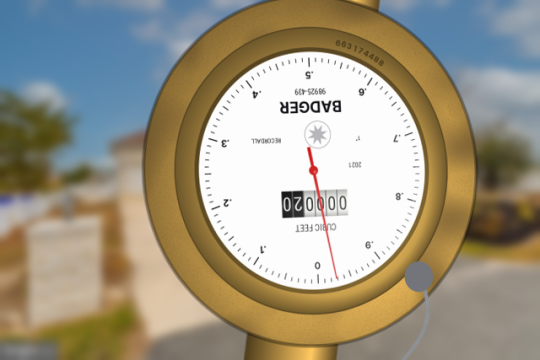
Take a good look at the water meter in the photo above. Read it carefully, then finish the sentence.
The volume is 19.97 ft³
